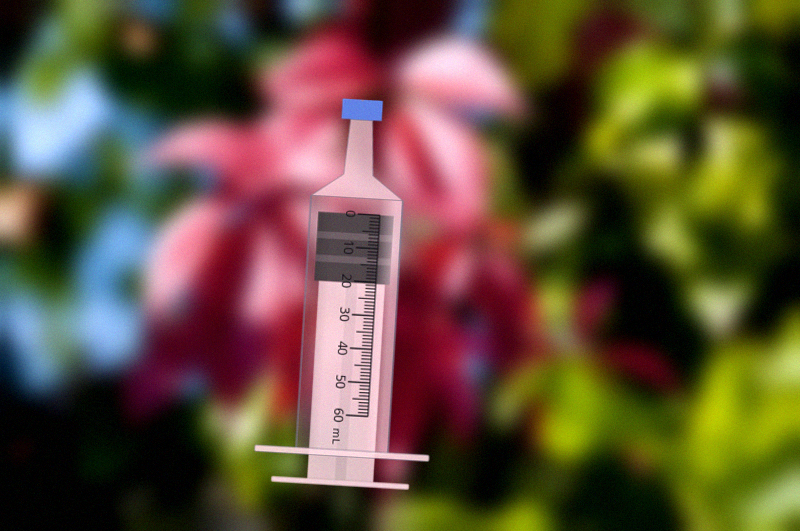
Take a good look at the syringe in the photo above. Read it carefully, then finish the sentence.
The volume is 0 mL
